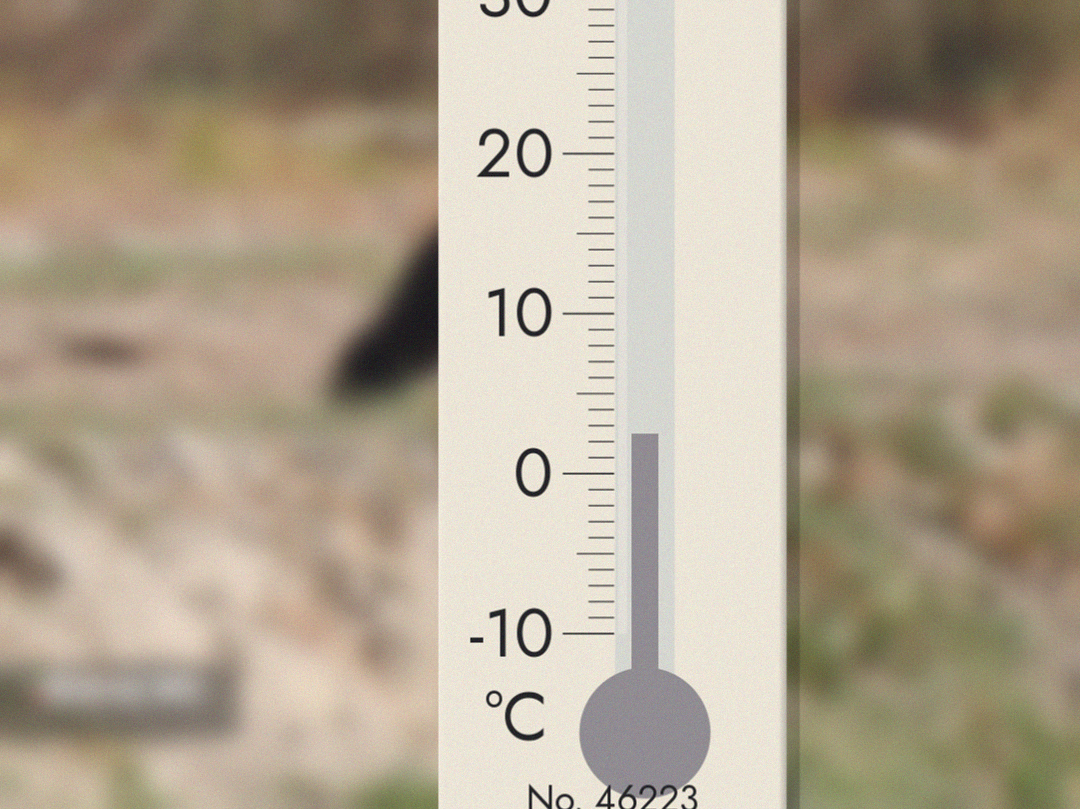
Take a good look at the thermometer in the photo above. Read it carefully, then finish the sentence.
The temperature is 2.5 °C
